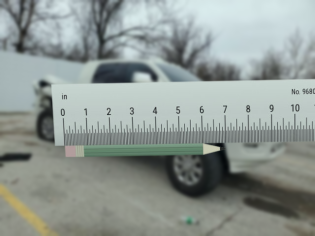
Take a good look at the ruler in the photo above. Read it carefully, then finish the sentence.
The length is 7 in
